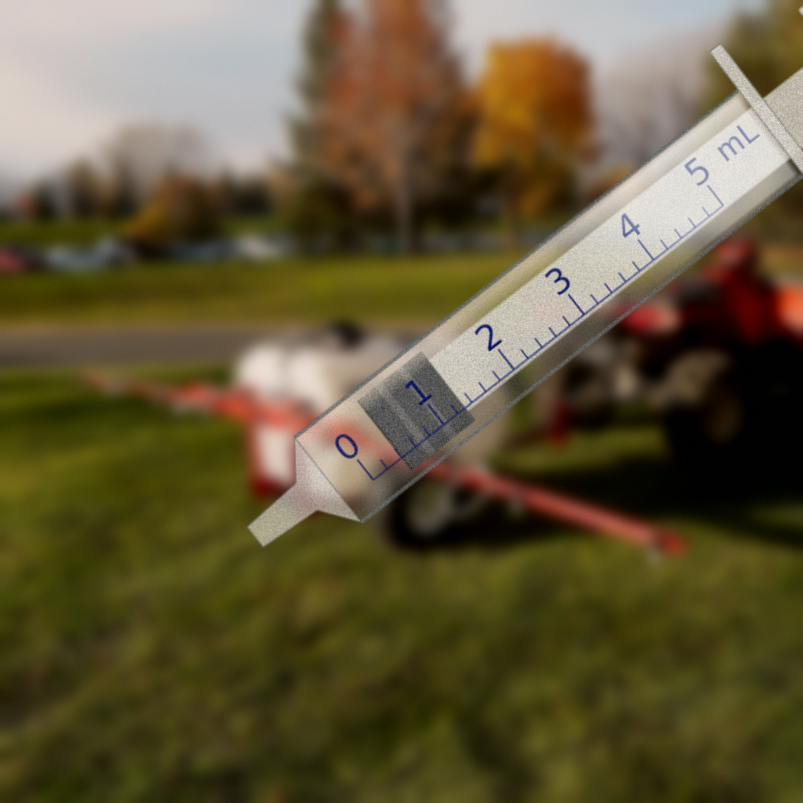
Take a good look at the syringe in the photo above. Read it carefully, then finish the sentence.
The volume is 0.4 mL
